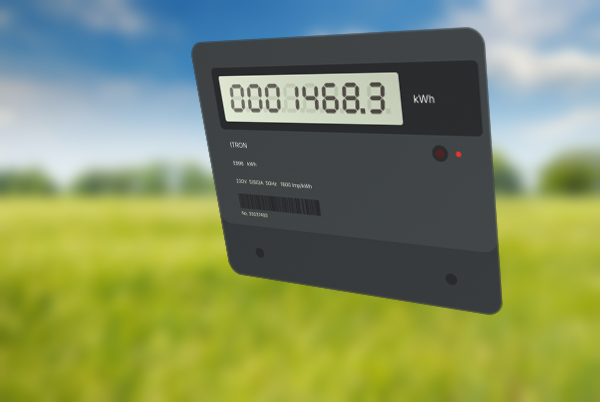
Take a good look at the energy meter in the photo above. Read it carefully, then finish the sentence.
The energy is 1468.3 kWh
